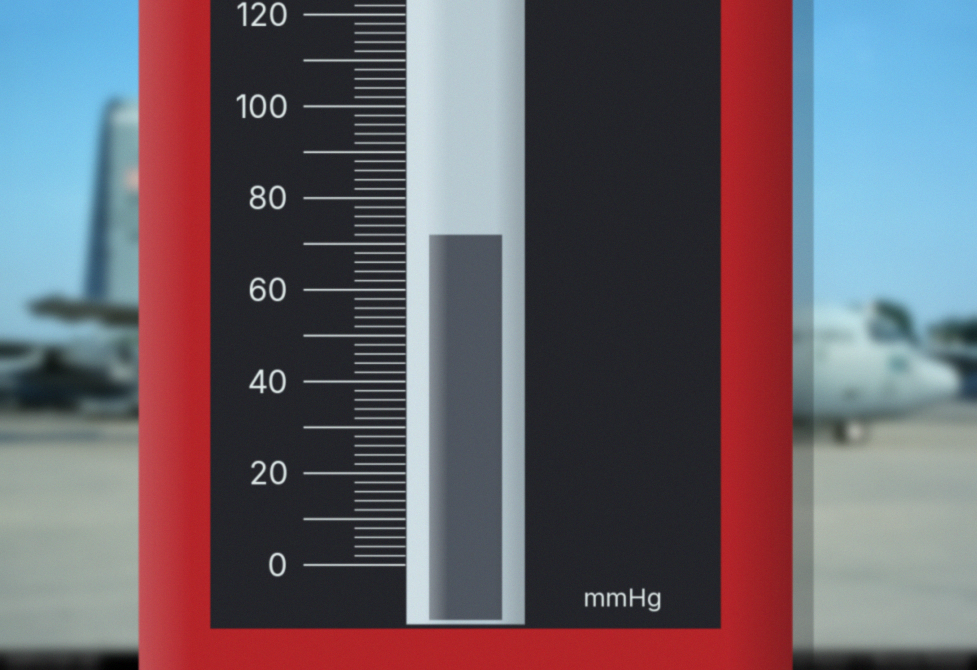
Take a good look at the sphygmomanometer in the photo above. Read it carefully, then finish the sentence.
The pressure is 72 mmHg
